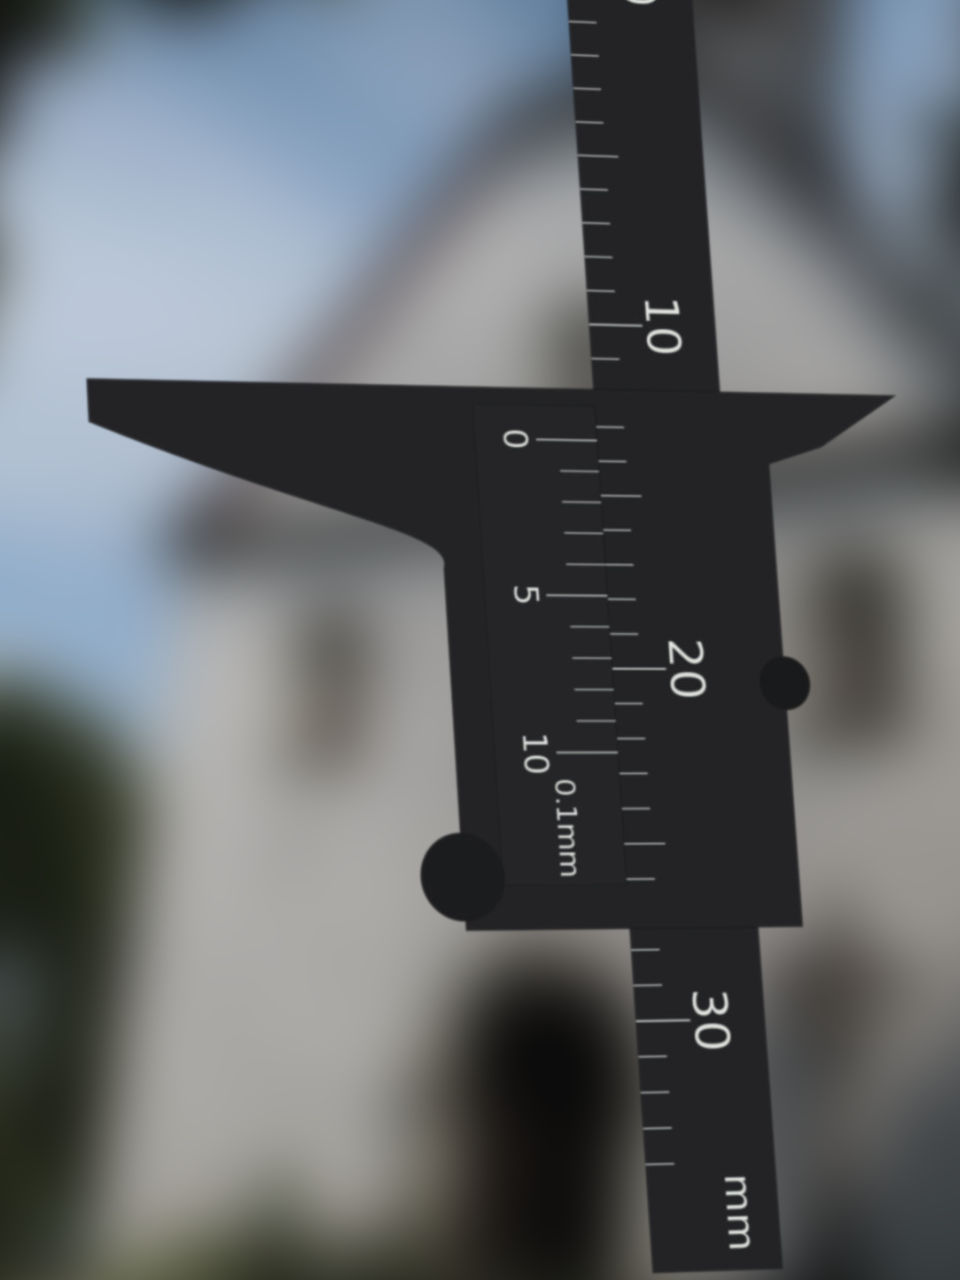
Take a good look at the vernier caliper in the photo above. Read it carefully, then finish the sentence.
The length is 13.4 mm
